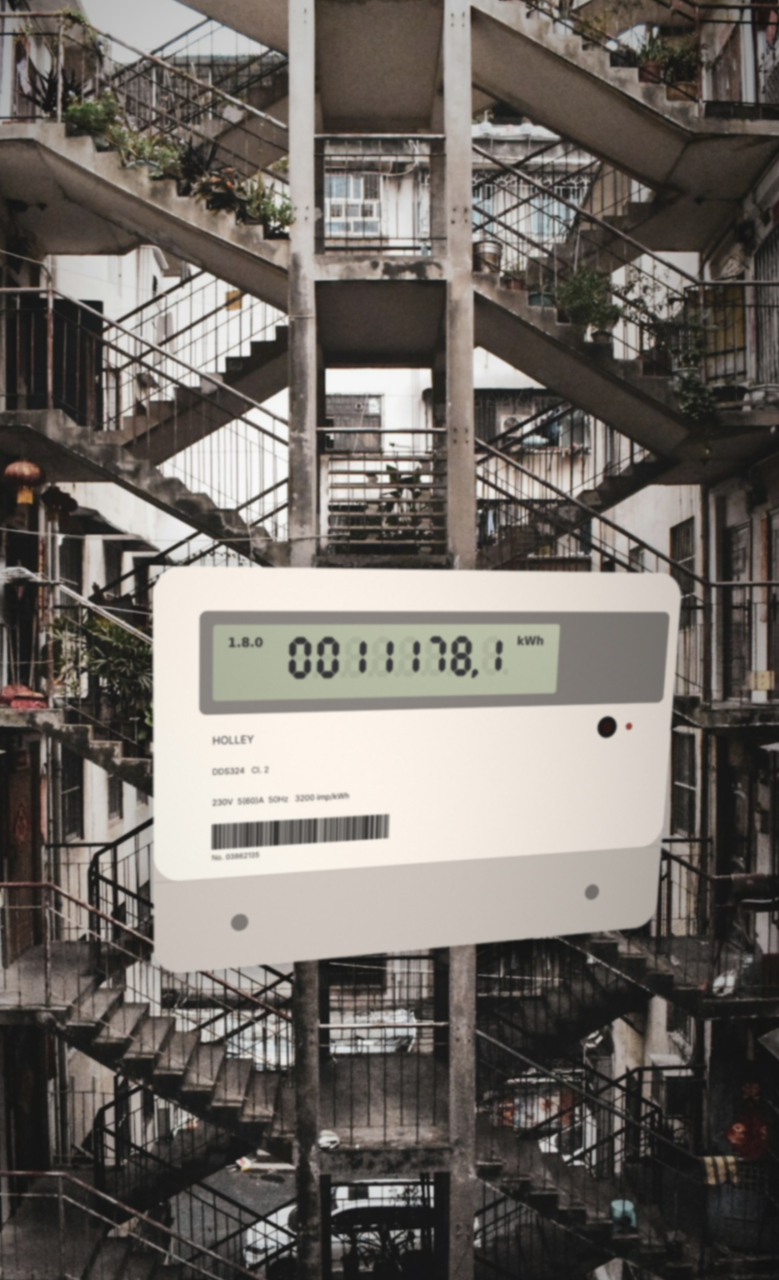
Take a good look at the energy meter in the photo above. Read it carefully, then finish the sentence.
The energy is 11178.1 kWh
